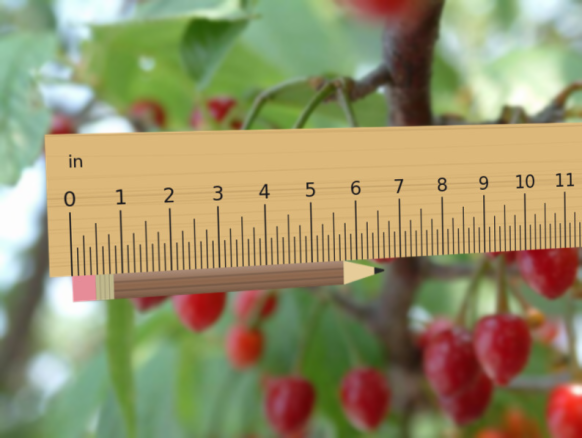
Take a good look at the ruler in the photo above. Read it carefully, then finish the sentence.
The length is 6.625 in
